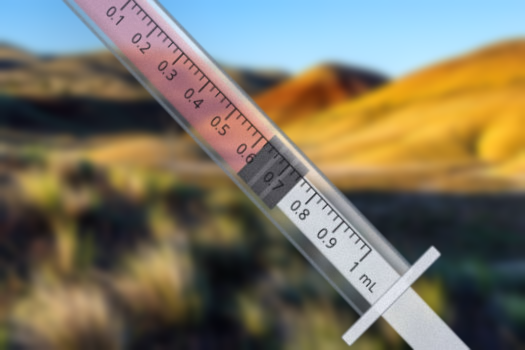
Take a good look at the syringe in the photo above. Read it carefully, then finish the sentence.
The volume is 0.62 mL
